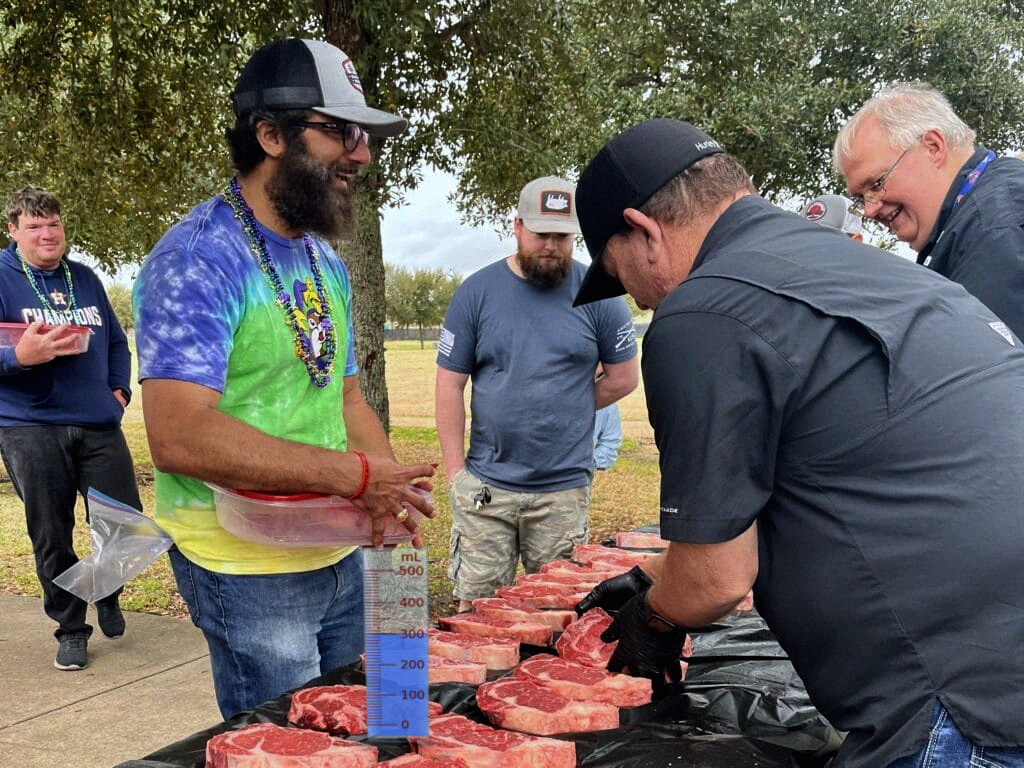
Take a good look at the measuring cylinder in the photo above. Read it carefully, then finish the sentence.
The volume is 300 mL
